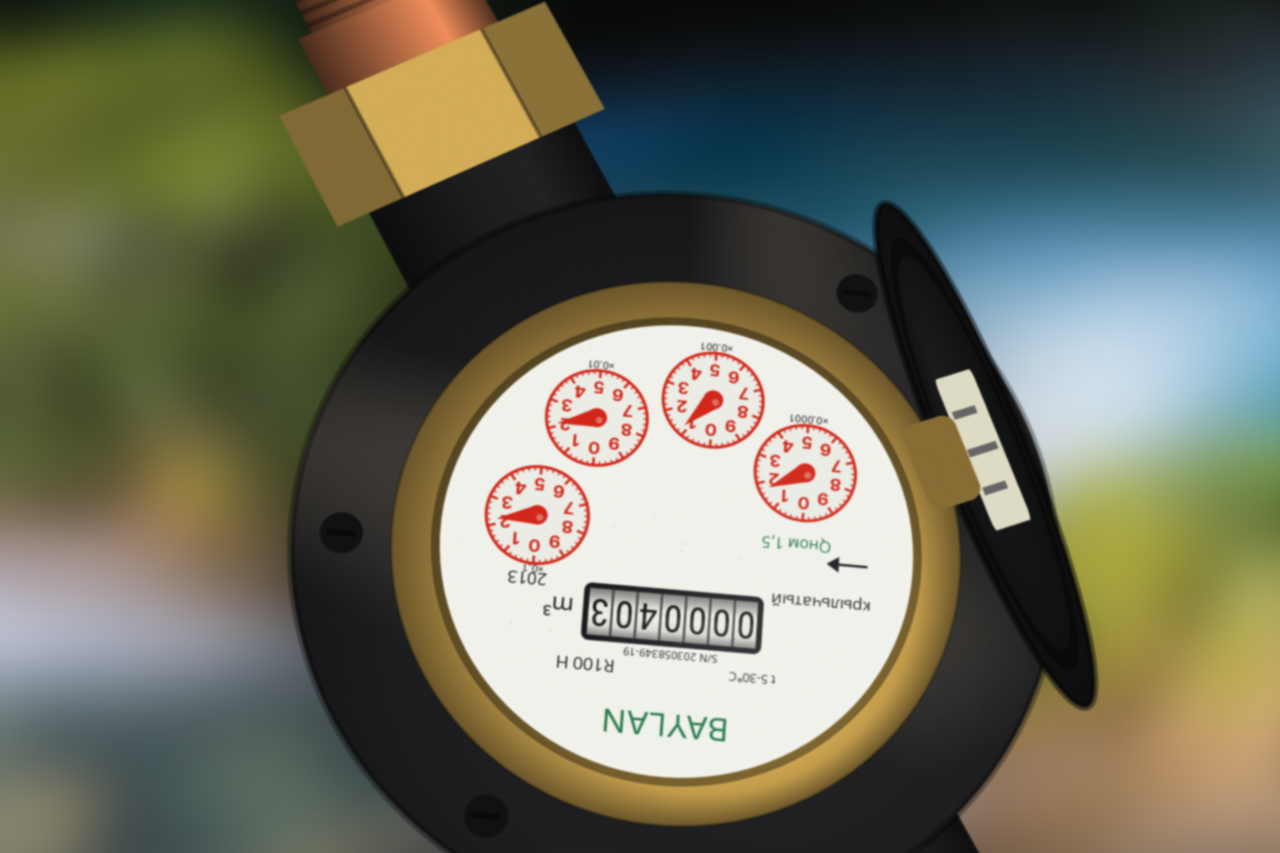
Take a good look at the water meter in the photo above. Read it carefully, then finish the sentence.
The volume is 403.2211 m³
